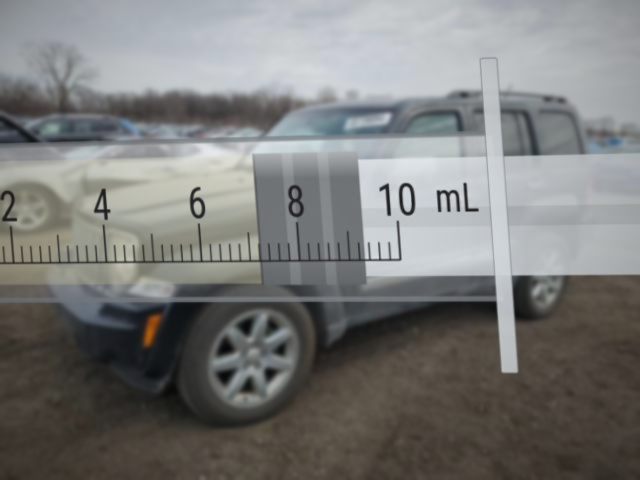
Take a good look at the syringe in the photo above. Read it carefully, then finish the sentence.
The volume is 7.2 mL
